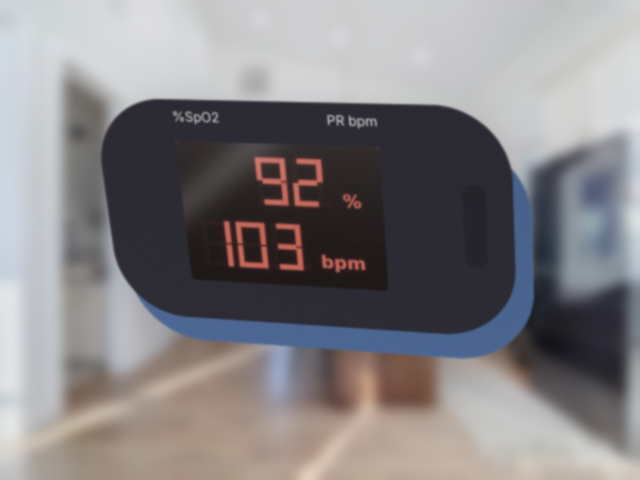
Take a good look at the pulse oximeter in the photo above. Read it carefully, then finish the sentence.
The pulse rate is 103 bpm
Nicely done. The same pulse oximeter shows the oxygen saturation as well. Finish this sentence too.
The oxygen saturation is 92 %
